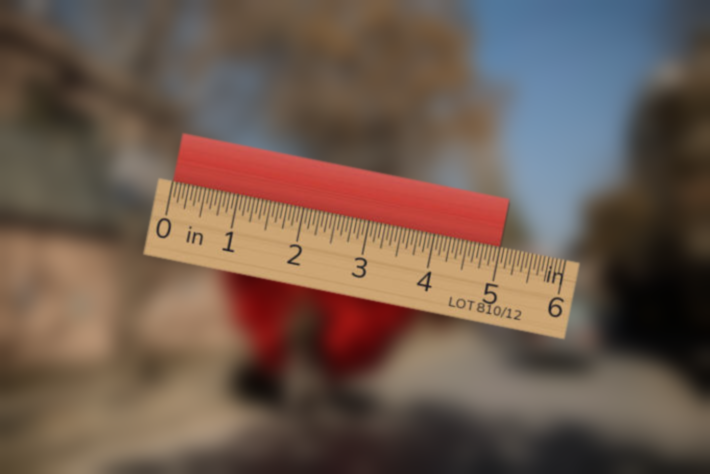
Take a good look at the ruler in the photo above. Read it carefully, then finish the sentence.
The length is 5 in
